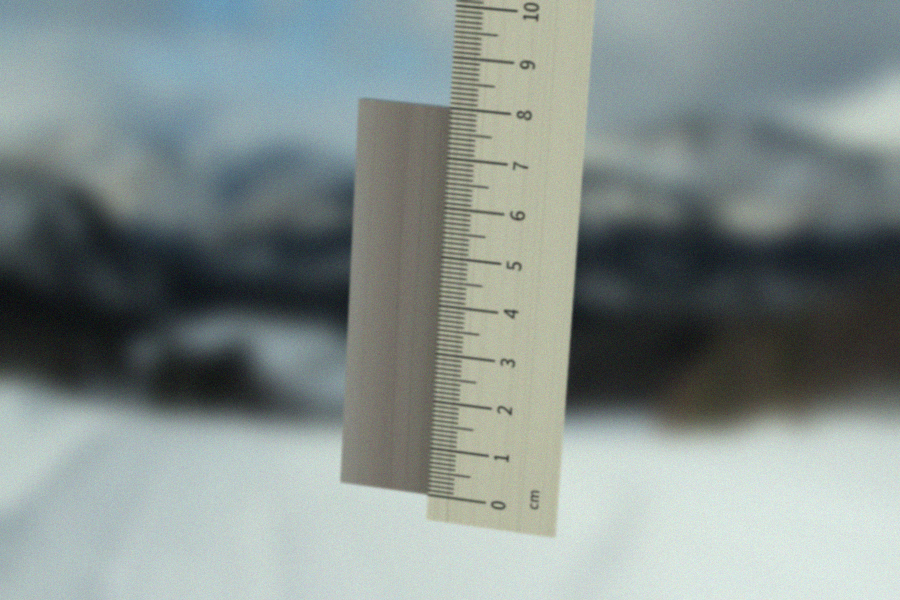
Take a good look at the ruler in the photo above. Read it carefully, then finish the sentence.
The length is 8 cm
